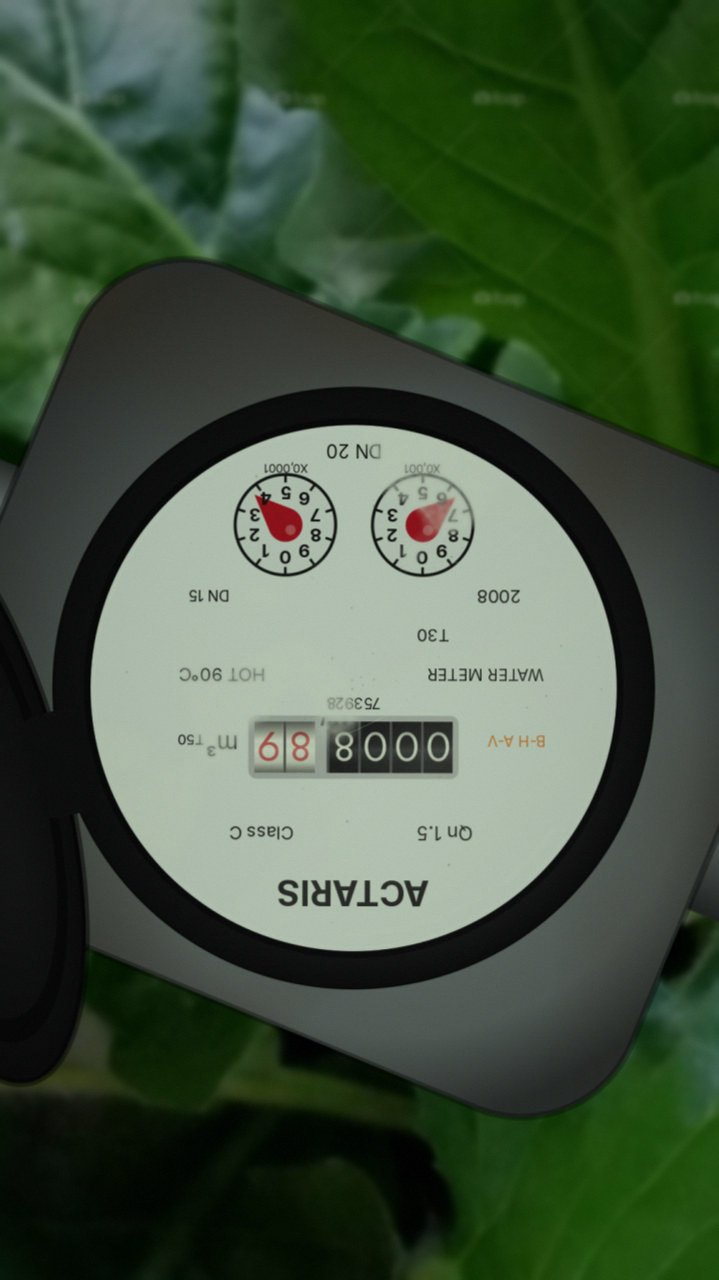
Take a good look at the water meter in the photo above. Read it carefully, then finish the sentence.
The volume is 8.8963 m³
